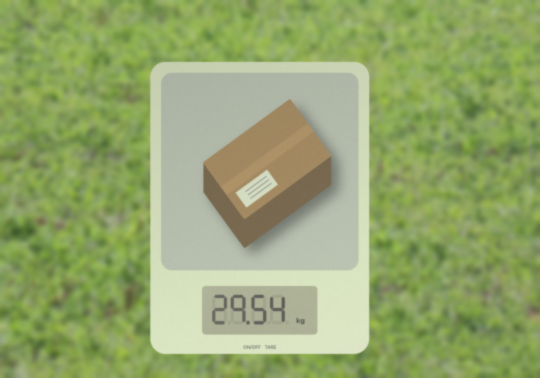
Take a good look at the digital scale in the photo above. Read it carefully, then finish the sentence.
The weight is 29.54 kg
